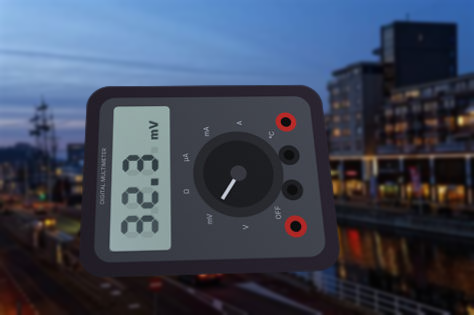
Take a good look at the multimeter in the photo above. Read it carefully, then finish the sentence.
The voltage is 32.3 mV
